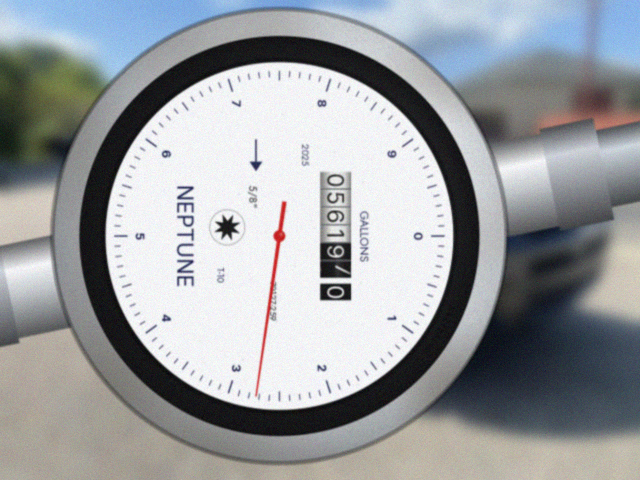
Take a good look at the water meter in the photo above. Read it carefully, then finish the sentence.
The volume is 561972.7 gal
